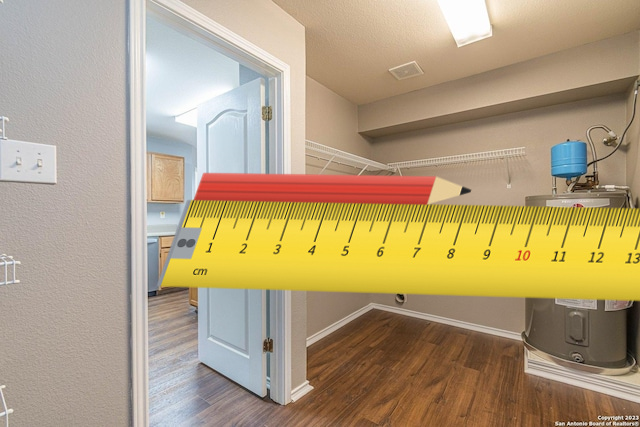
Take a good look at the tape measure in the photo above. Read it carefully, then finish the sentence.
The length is 8 cm
